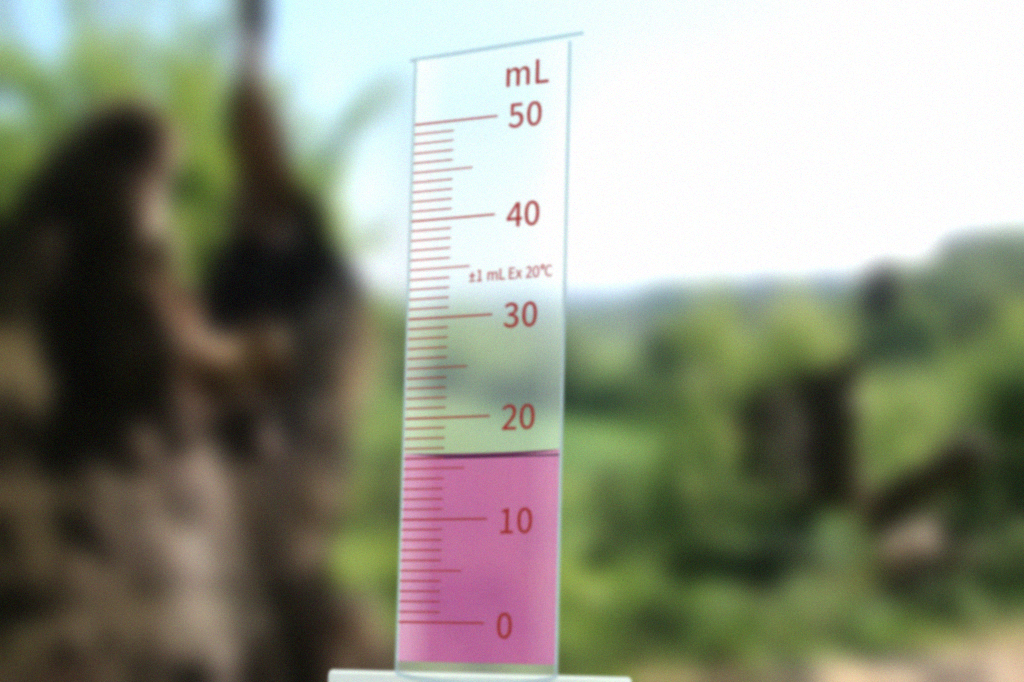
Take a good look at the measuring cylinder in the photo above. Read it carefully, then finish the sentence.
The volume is 16 mL
